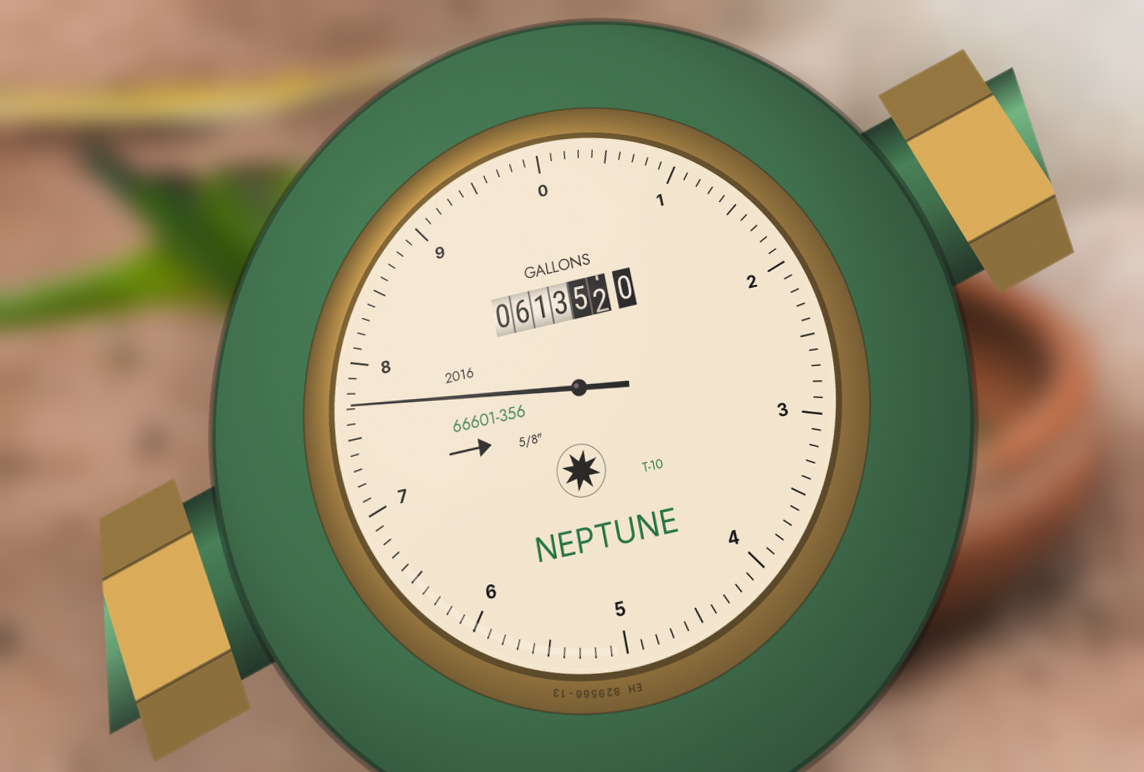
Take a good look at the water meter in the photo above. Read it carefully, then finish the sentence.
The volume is 613517.7 gal
